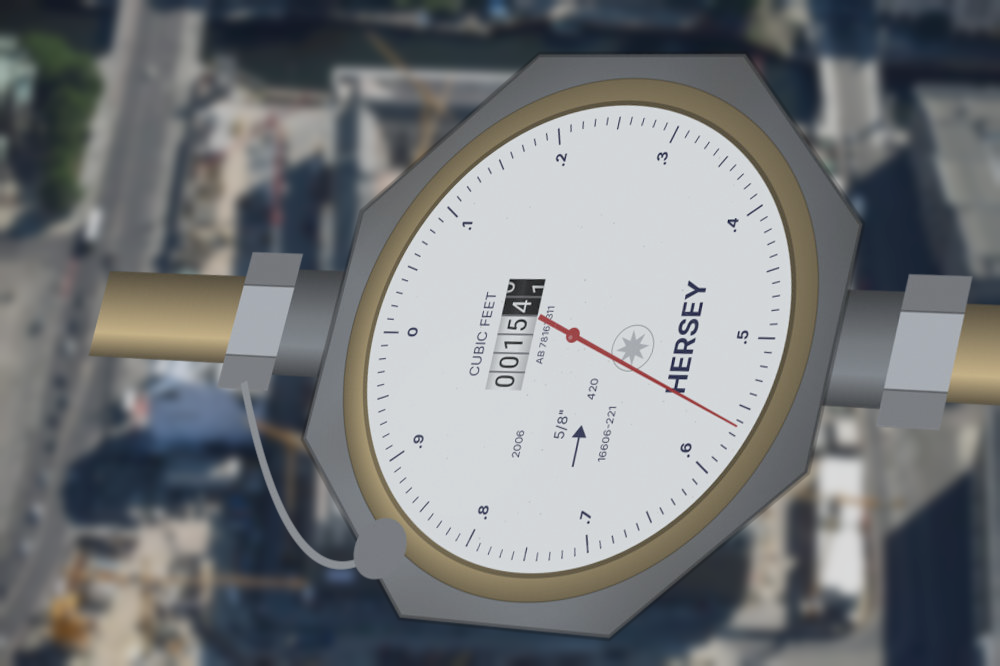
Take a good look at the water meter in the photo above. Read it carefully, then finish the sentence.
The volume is 1540.56 ft³
